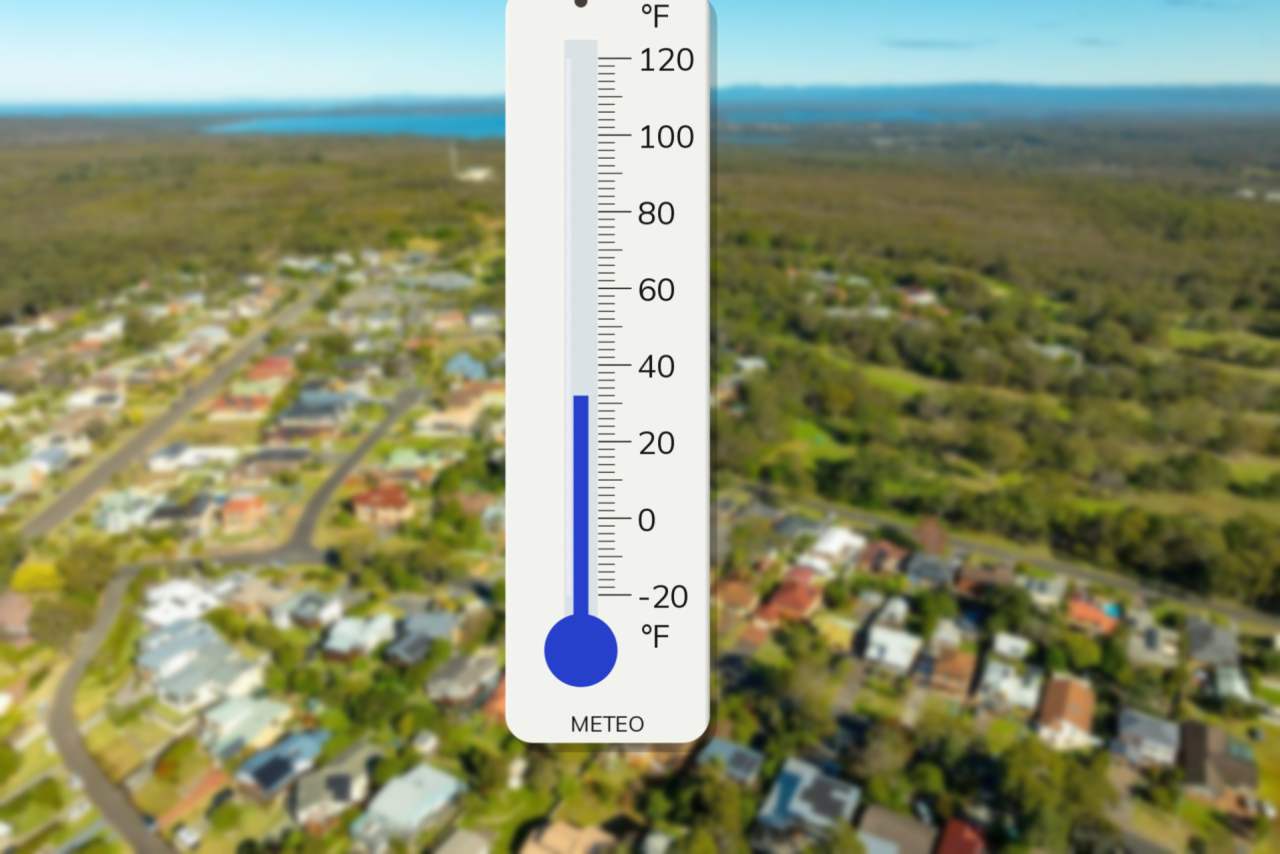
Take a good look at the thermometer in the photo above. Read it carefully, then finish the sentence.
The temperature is 32 °F
